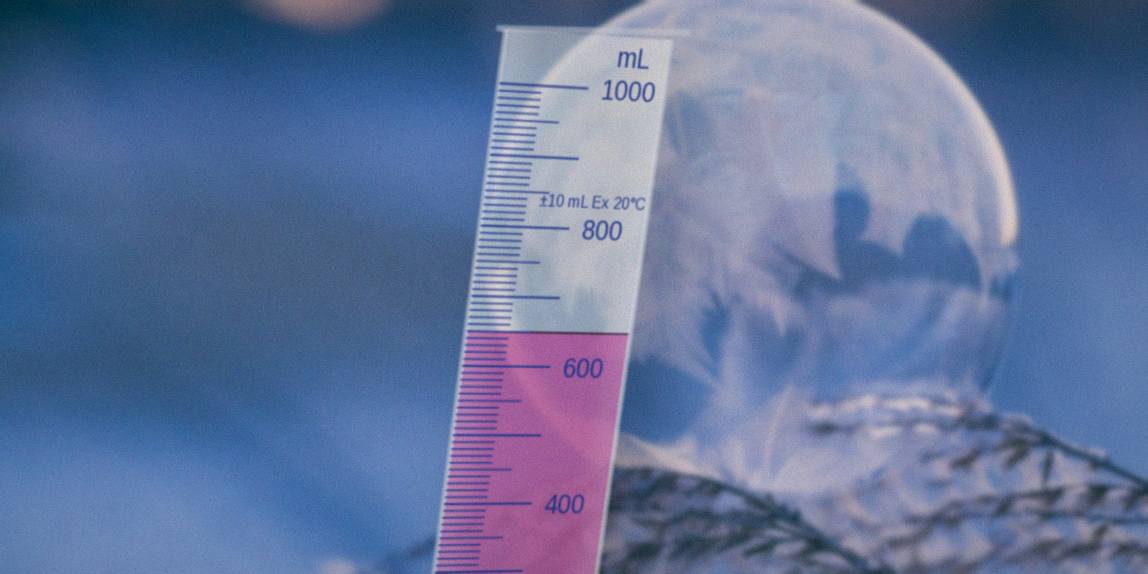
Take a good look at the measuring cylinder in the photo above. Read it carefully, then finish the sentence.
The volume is 650 mL
